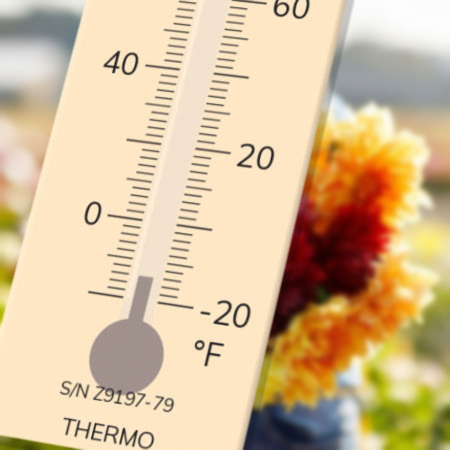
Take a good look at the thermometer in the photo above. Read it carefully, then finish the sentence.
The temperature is -14 °F
